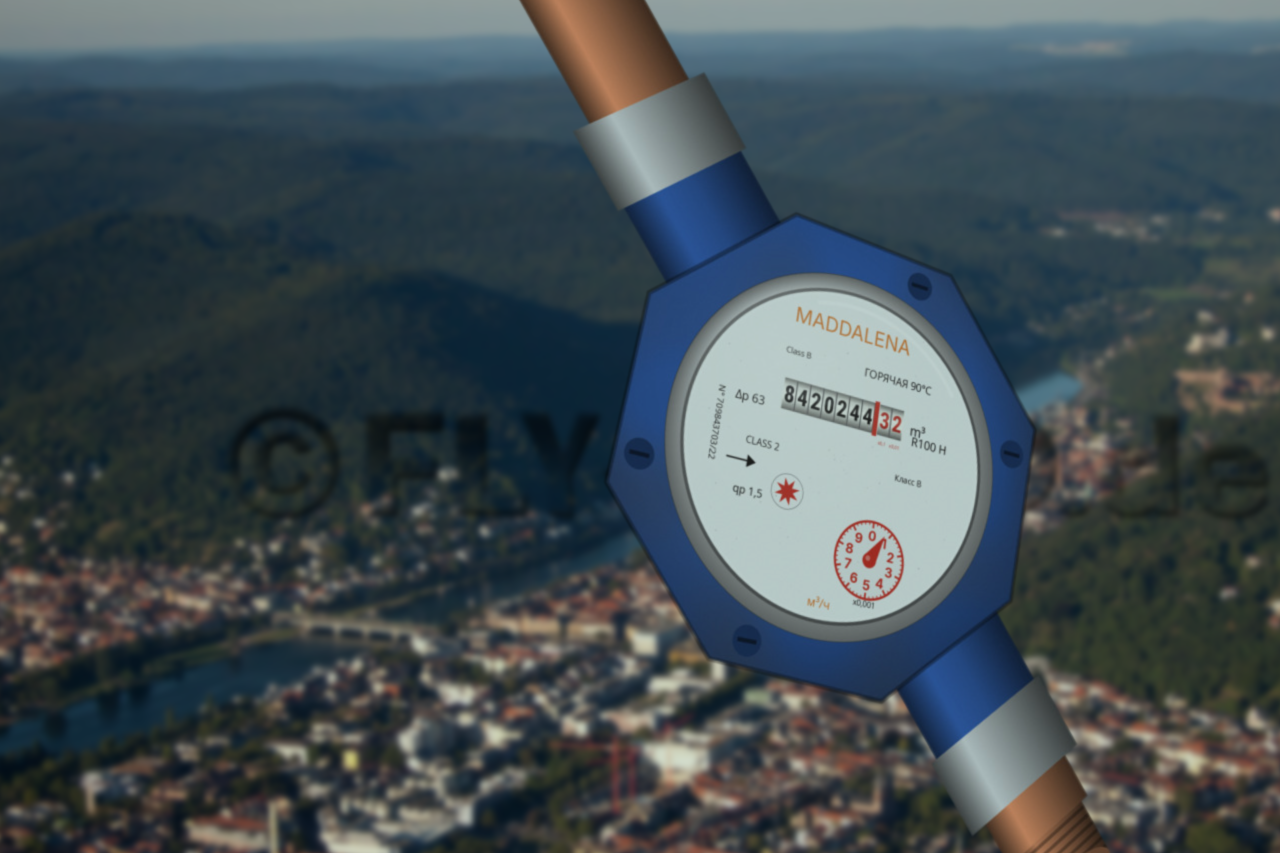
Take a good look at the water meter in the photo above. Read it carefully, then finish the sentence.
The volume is 8420244.320 m³
